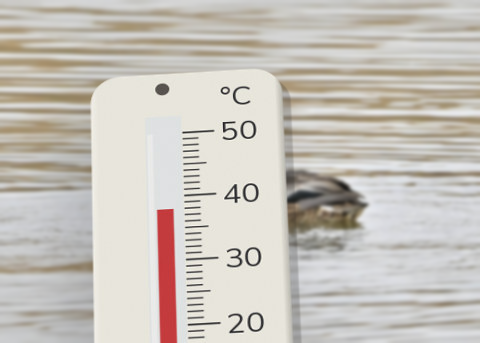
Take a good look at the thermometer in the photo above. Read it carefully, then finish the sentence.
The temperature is 38 °C
